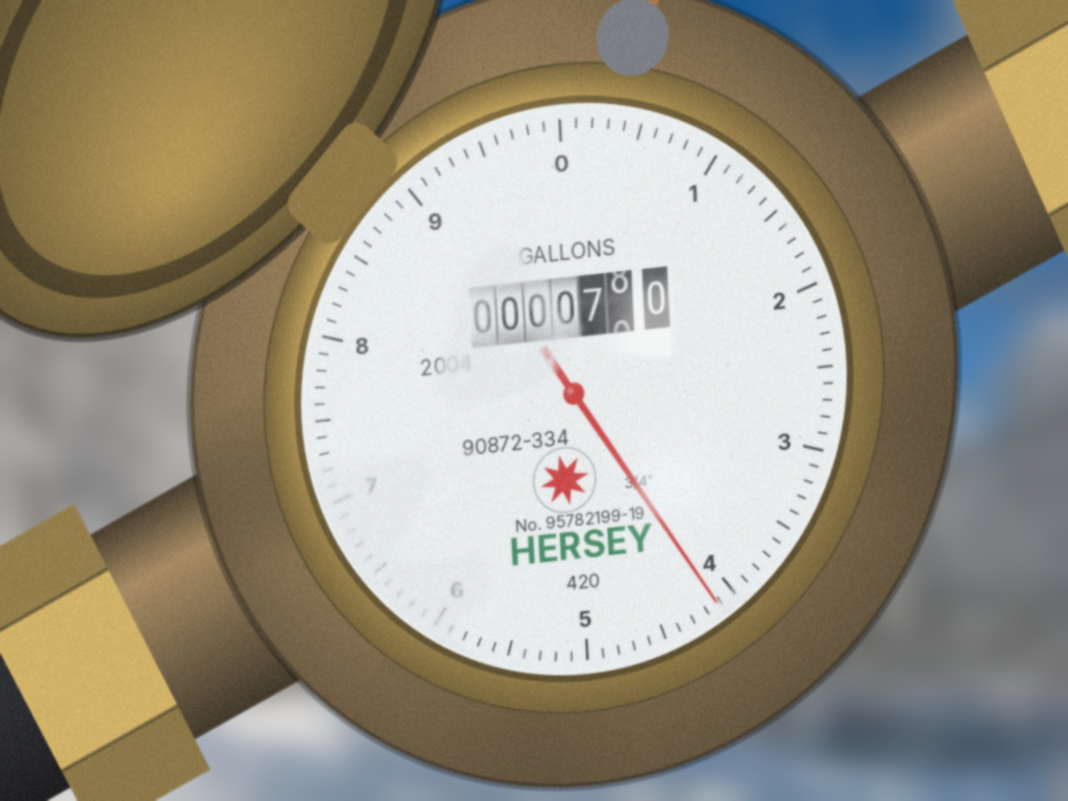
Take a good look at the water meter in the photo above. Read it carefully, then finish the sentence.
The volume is 784.1 gal
